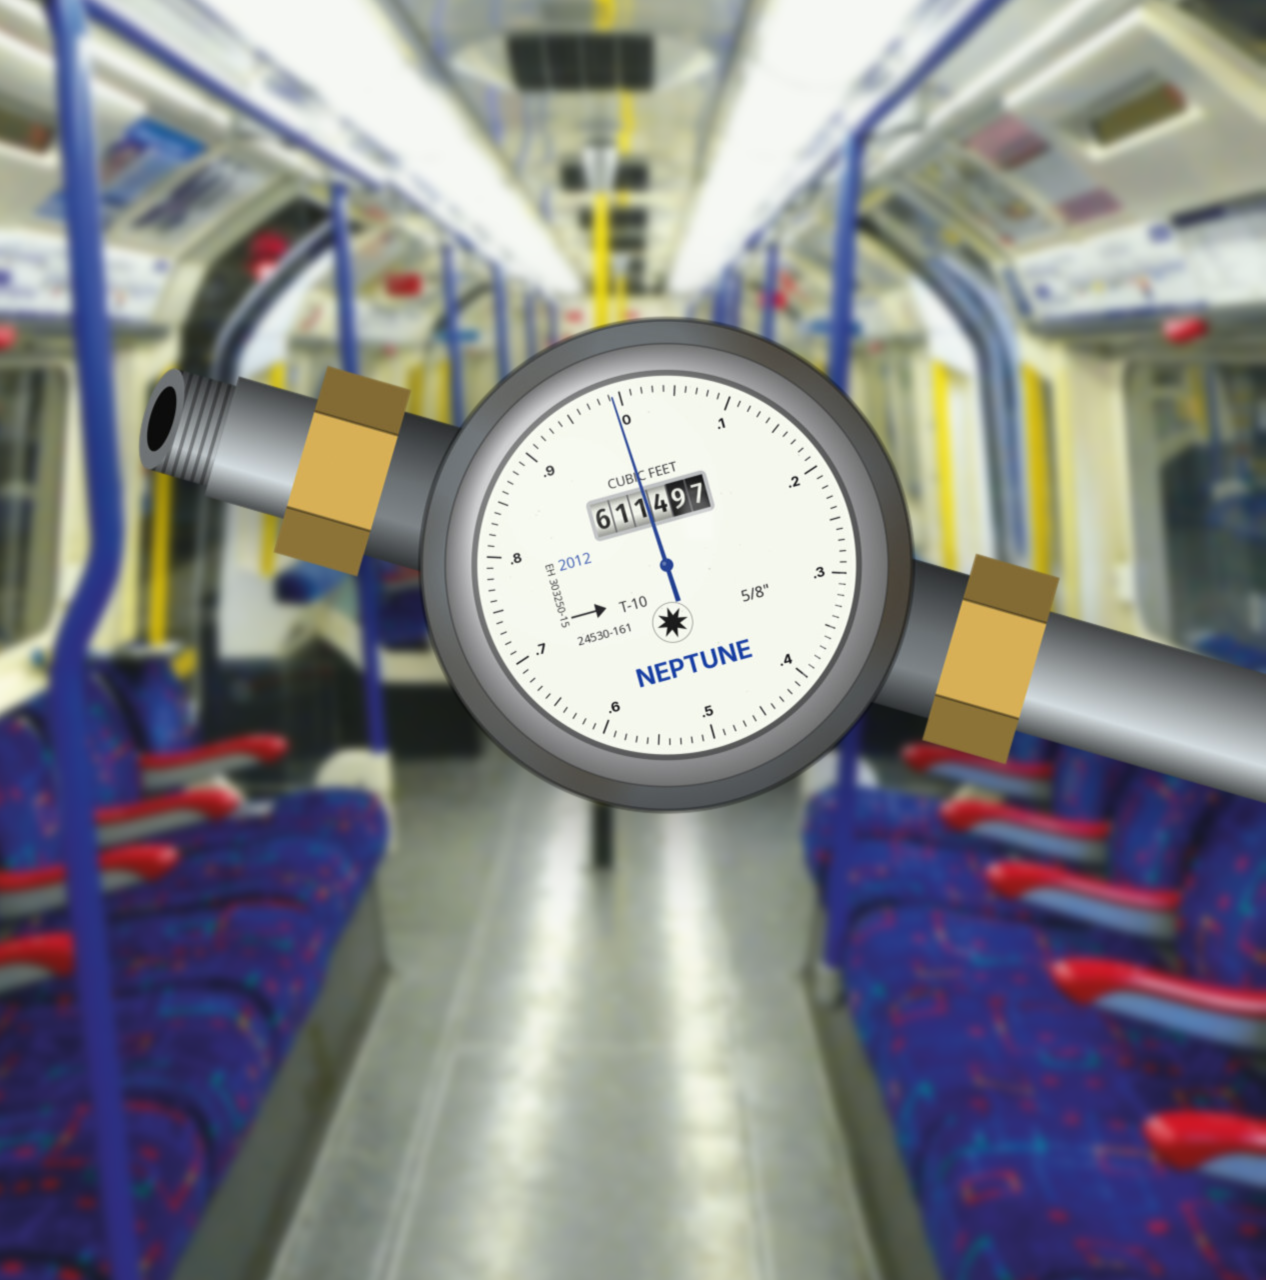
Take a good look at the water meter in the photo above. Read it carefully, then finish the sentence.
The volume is 611496.99 ft³
